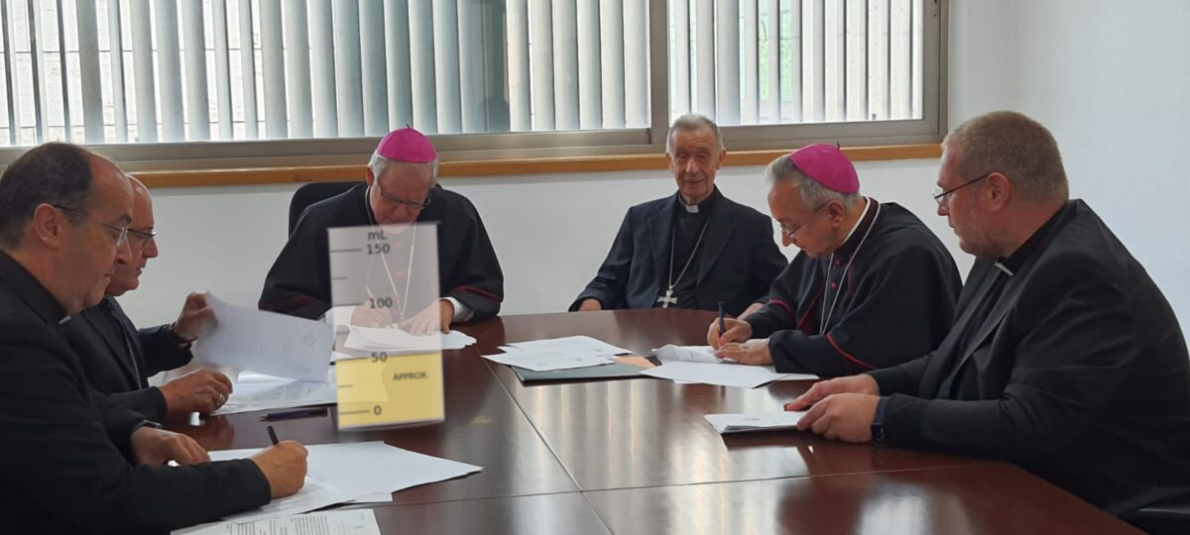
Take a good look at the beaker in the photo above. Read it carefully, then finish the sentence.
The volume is 50 mL
